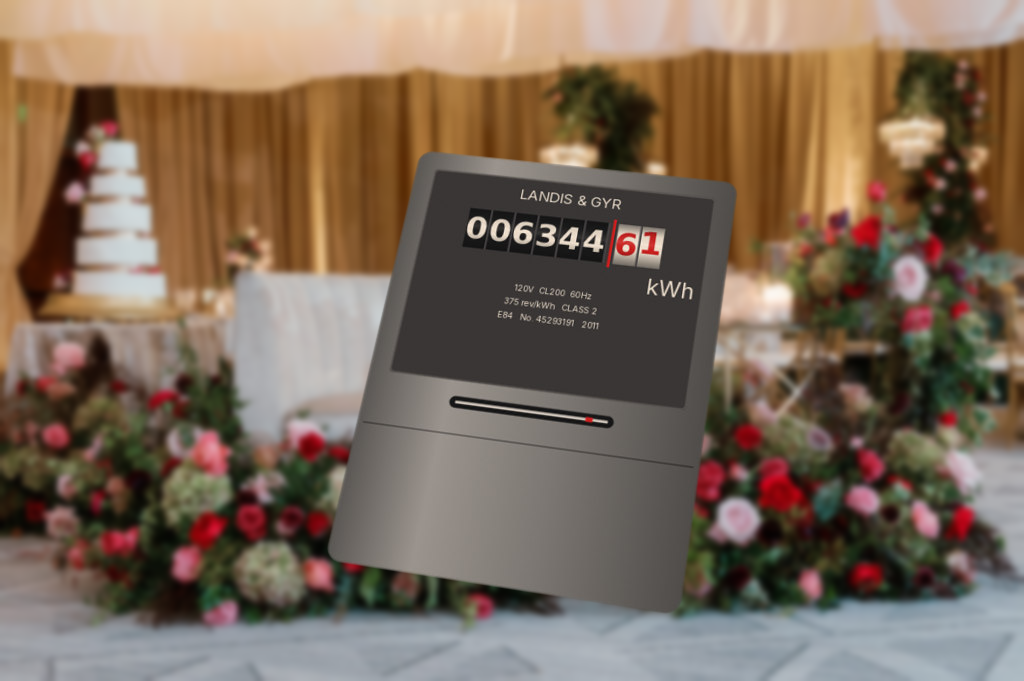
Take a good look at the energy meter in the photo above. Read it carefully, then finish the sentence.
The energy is 6344.61 kWh
